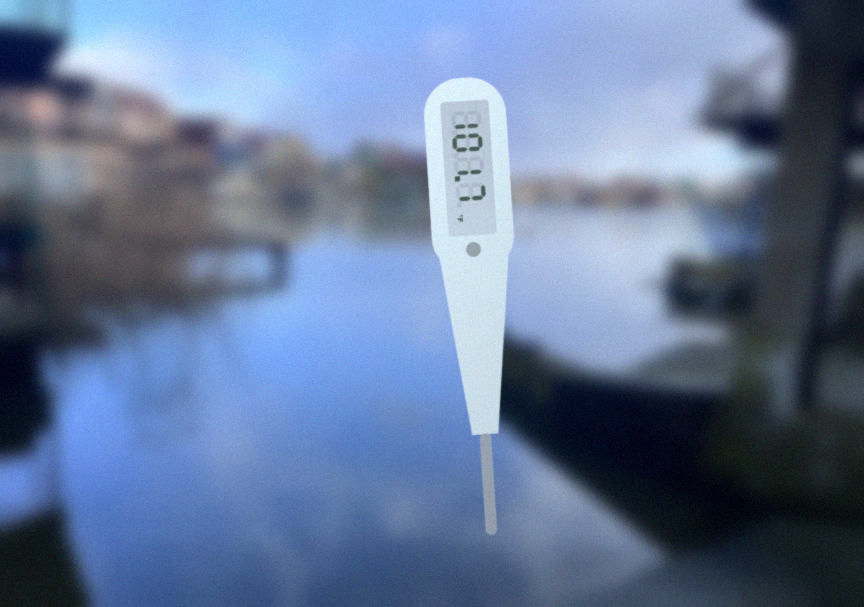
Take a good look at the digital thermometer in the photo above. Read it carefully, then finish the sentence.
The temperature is 101.7 °F
